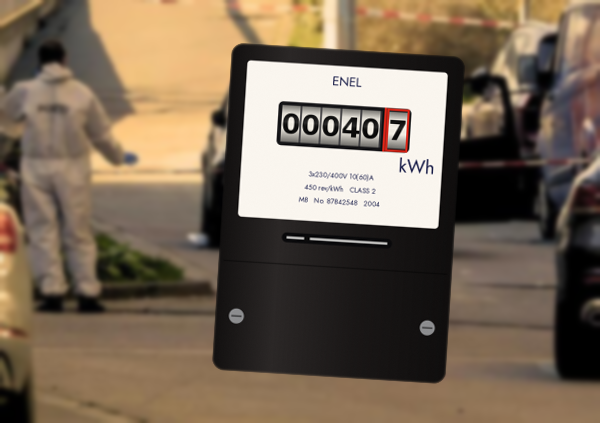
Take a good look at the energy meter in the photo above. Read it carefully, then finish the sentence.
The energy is 40.7 kWh
